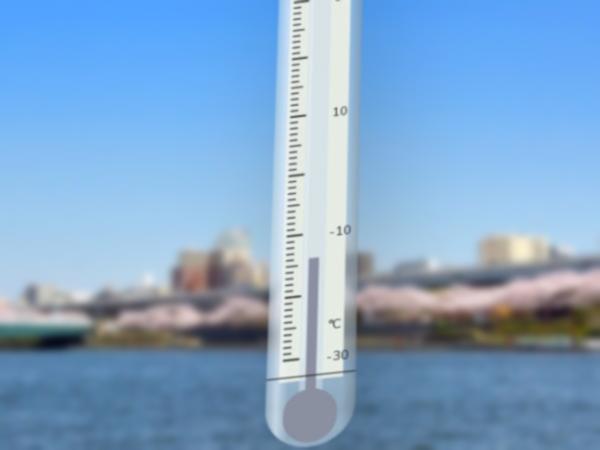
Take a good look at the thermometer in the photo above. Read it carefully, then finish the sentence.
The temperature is -14 °C
